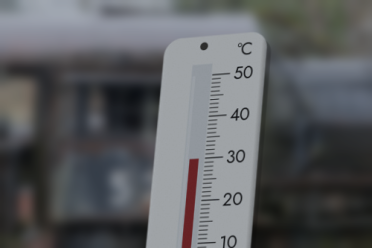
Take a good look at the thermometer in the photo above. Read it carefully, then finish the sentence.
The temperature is 30 °C
